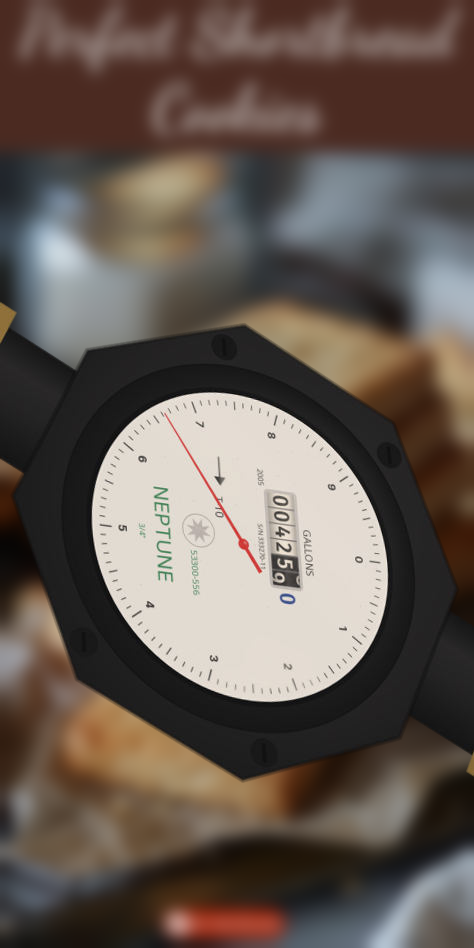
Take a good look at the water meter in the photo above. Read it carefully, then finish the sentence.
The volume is 42586.6 gal
